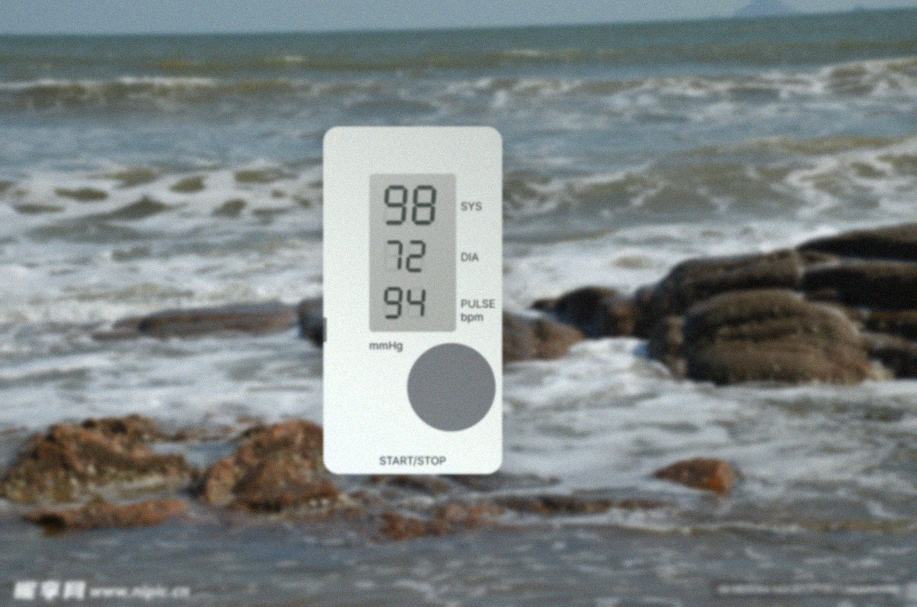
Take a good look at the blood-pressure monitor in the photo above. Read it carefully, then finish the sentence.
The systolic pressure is 98 mmHg
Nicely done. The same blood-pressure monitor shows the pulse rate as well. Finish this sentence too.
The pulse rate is 94 bpm
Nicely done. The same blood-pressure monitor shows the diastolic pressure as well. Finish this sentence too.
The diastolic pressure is 72 mmHg
